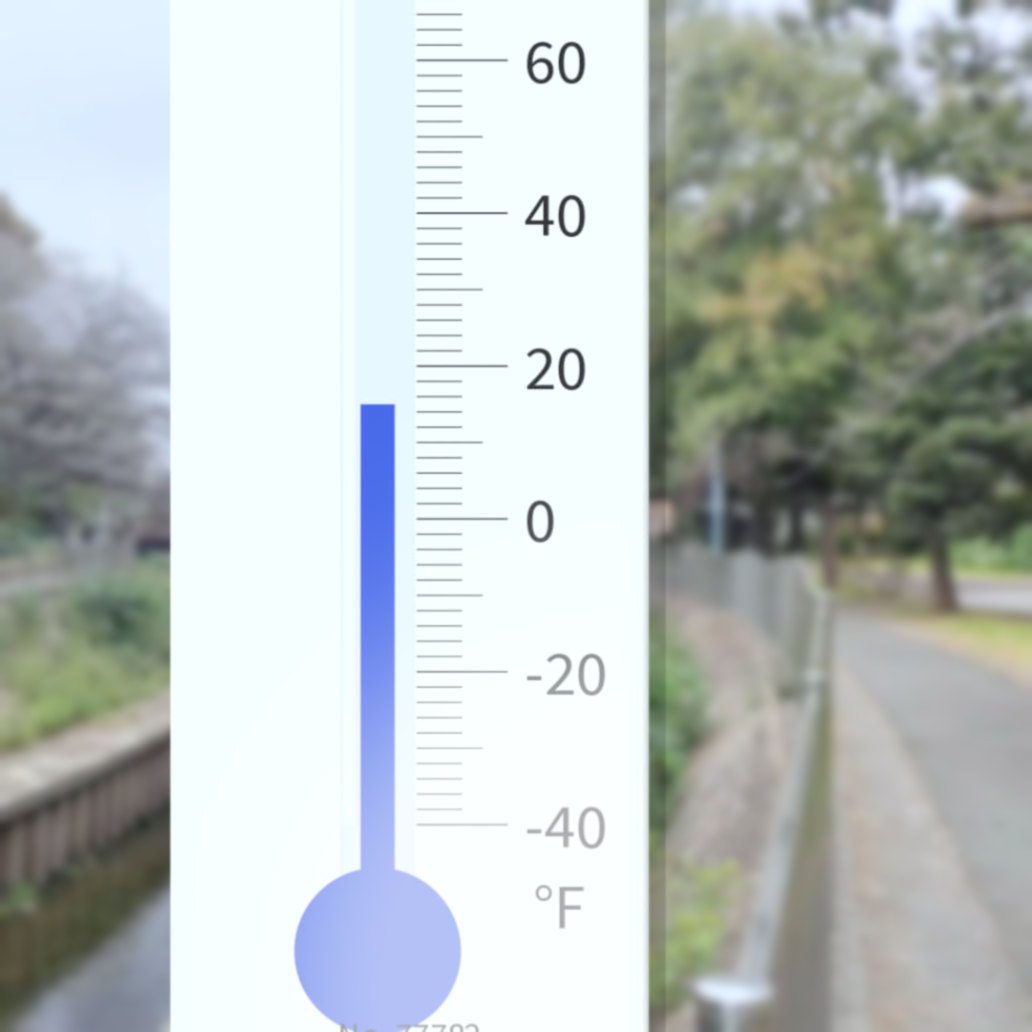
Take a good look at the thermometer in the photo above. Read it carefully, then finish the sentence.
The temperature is 15 °F
